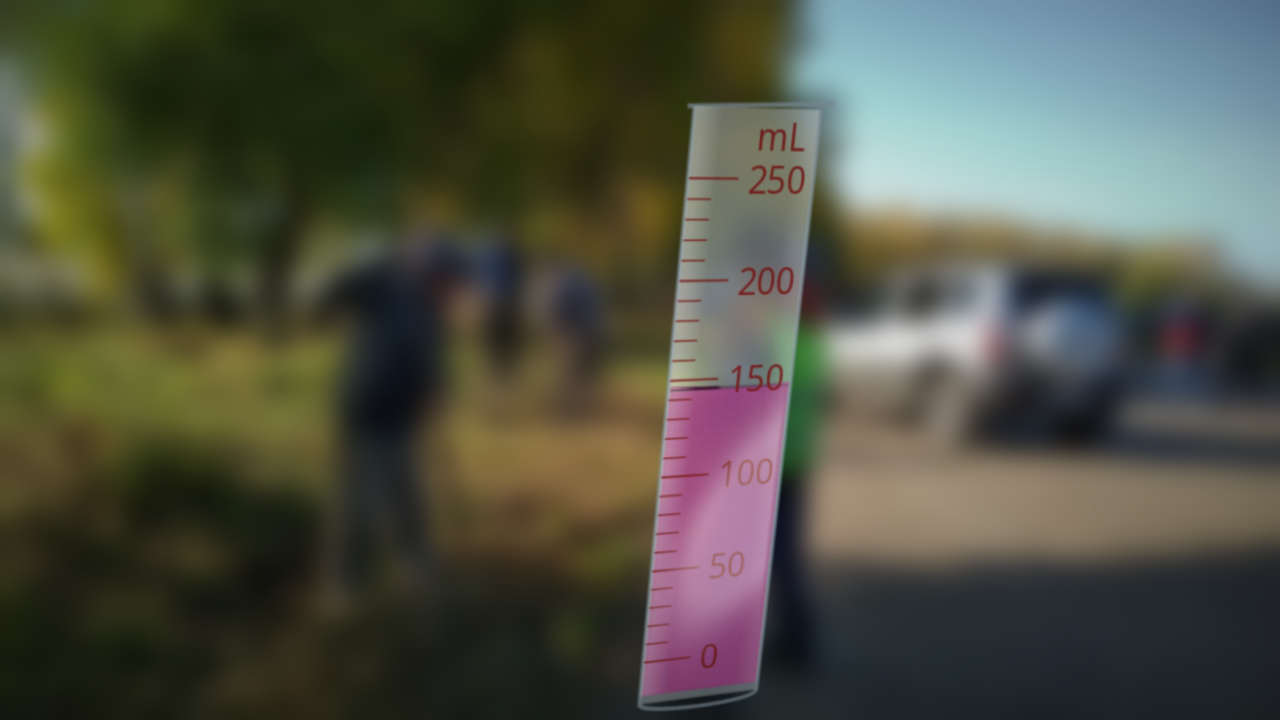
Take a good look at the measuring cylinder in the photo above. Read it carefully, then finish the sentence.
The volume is 145 mL
